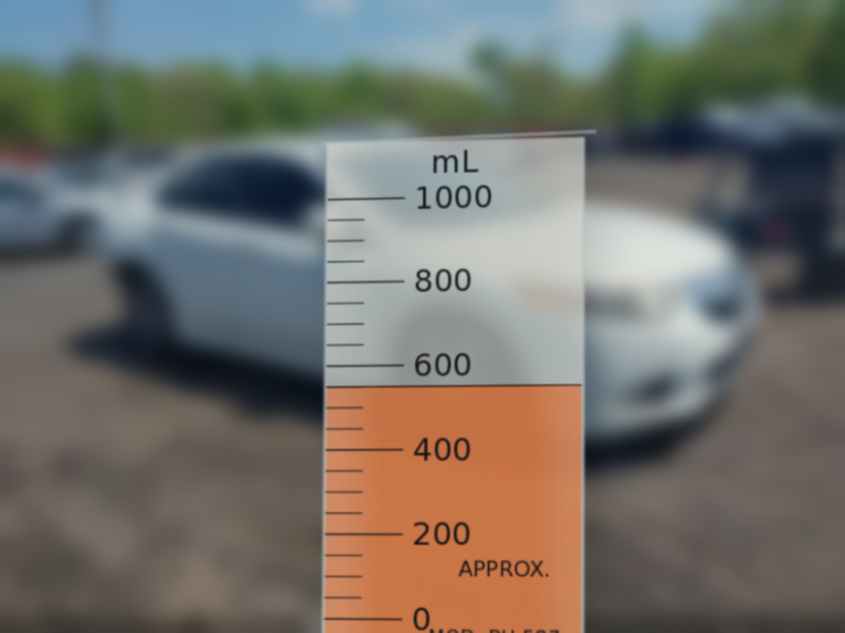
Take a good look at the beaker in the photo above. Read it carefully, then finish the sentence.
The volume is 550 mL
